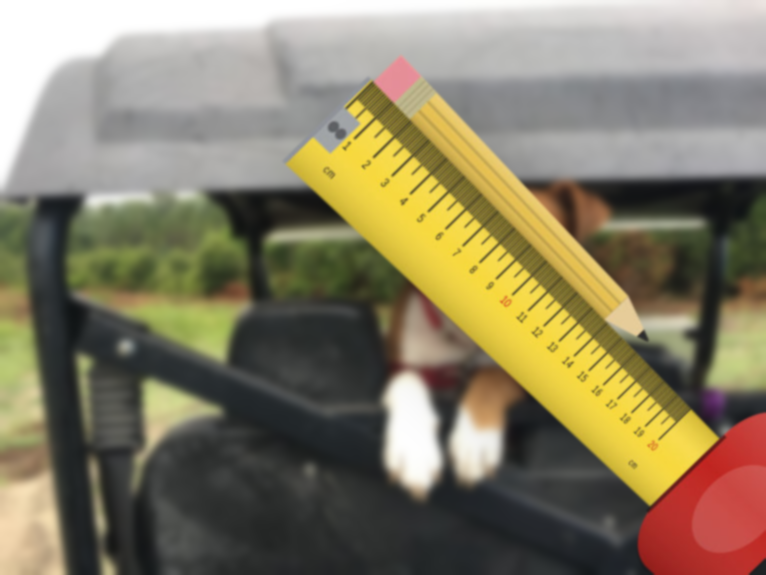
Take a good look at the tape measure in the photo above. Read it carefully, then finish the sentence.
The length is 16 cm
